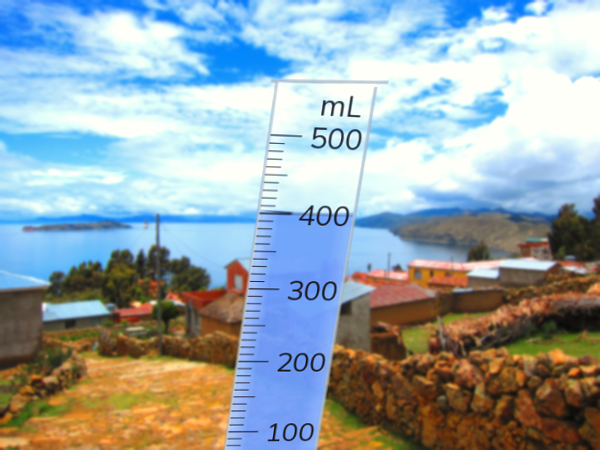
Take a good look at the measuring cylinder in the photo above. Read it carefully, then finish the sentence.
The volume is 400 mL
